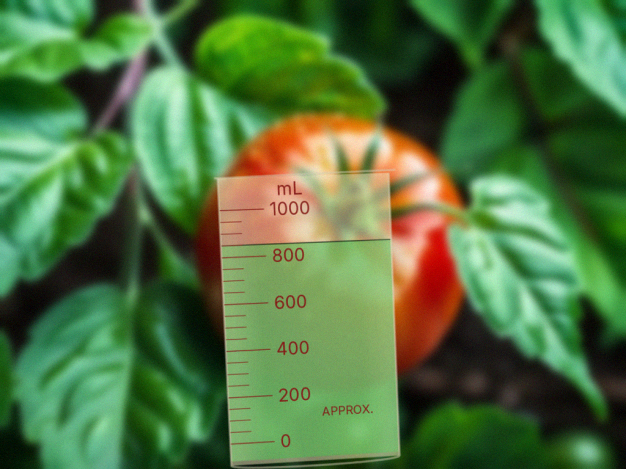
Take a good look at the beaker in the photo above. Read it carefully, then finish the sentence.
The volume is 850 mL
